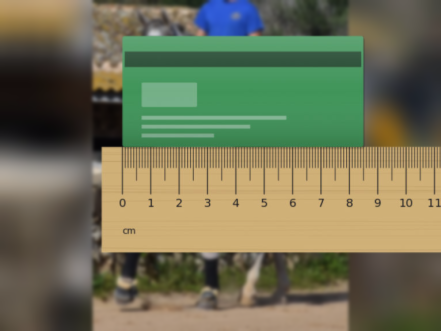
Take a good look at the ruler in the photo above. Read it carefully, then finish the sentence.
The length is 8.5 cm
